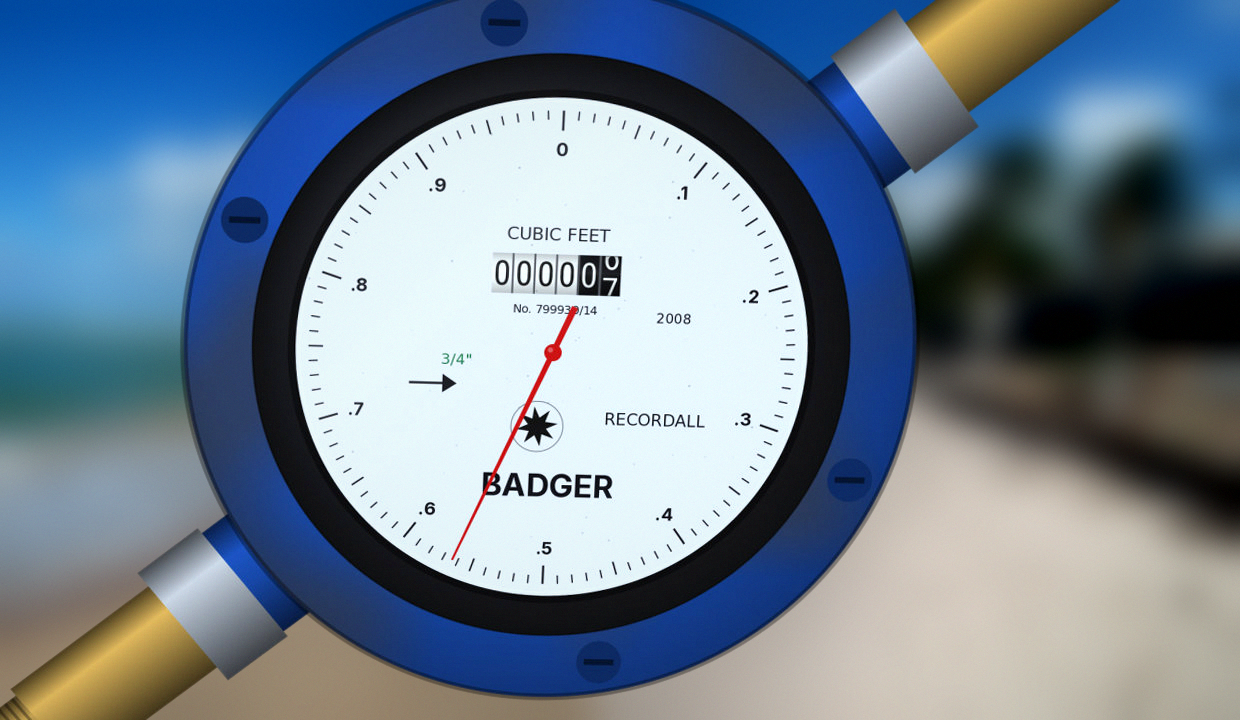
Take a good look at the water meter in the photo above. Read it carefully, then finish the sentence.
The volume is 6.56 ft³
